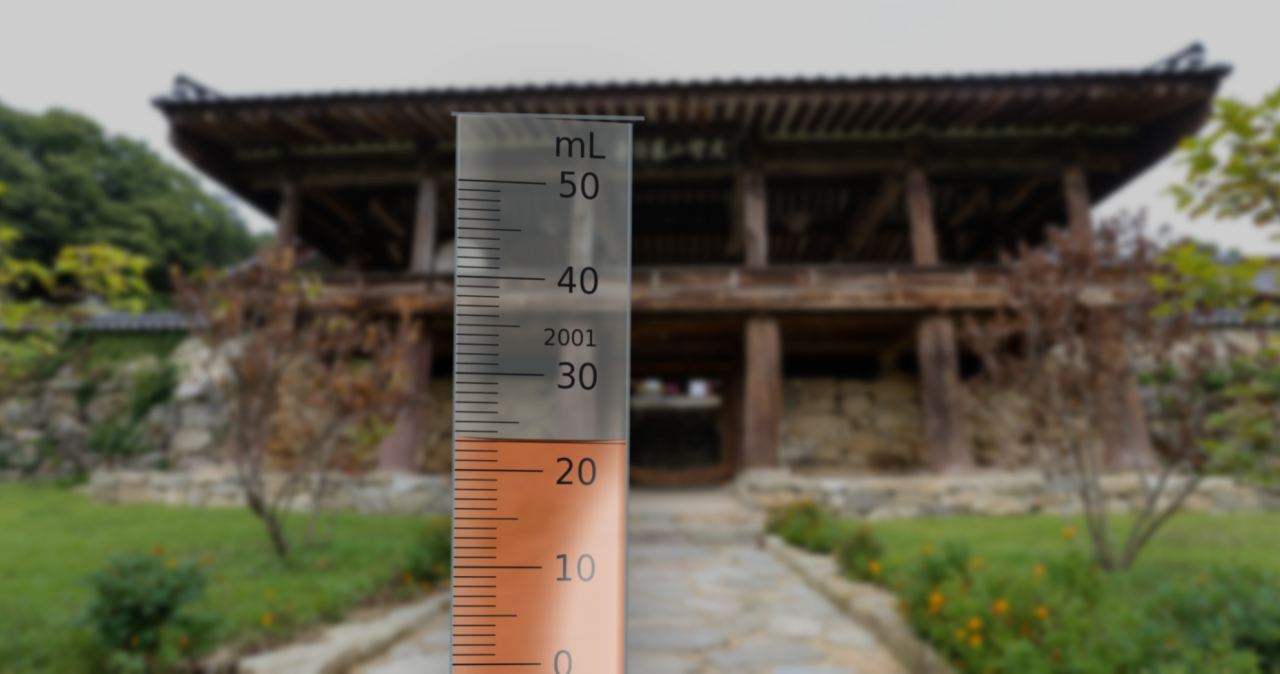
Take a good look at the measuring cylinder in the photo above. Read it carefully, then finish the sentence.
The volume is 23 mL
